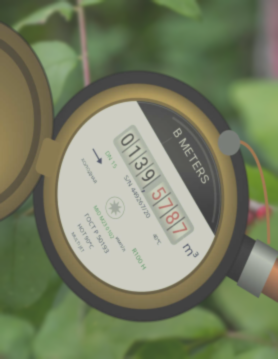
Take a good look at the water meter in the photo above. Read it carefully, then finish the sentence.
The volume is 139.5787 m³
